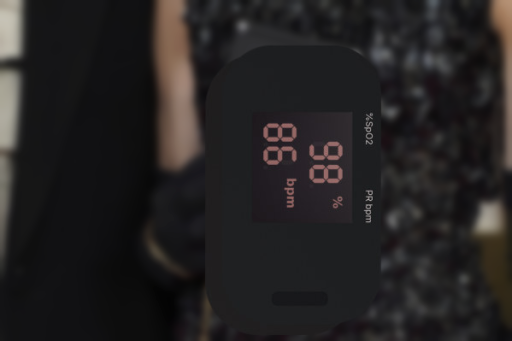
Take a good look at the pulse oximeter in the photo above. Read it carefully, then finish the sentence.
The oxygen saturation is 98 %
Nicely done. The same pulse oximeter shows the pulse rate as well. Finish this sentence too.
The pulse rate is 86 bpm
